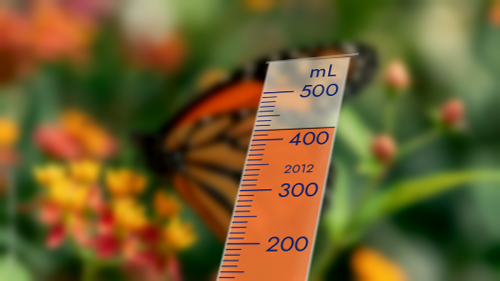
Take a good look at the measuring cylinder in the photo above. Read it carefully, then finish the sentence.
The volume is 420 mL
